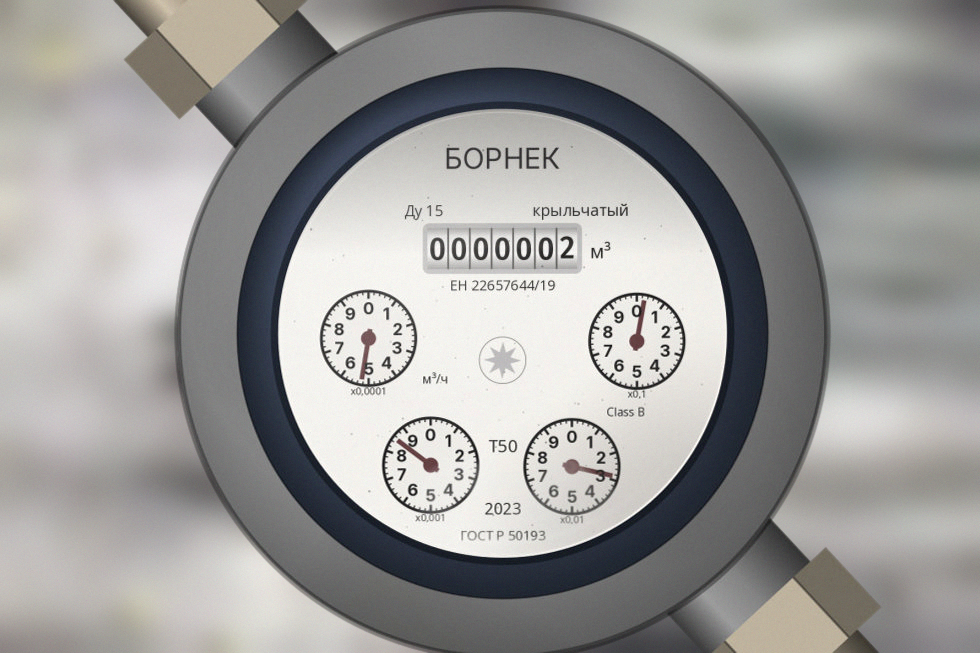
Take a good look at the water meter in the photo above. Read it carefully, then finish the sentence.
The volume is 2.0285 m³
